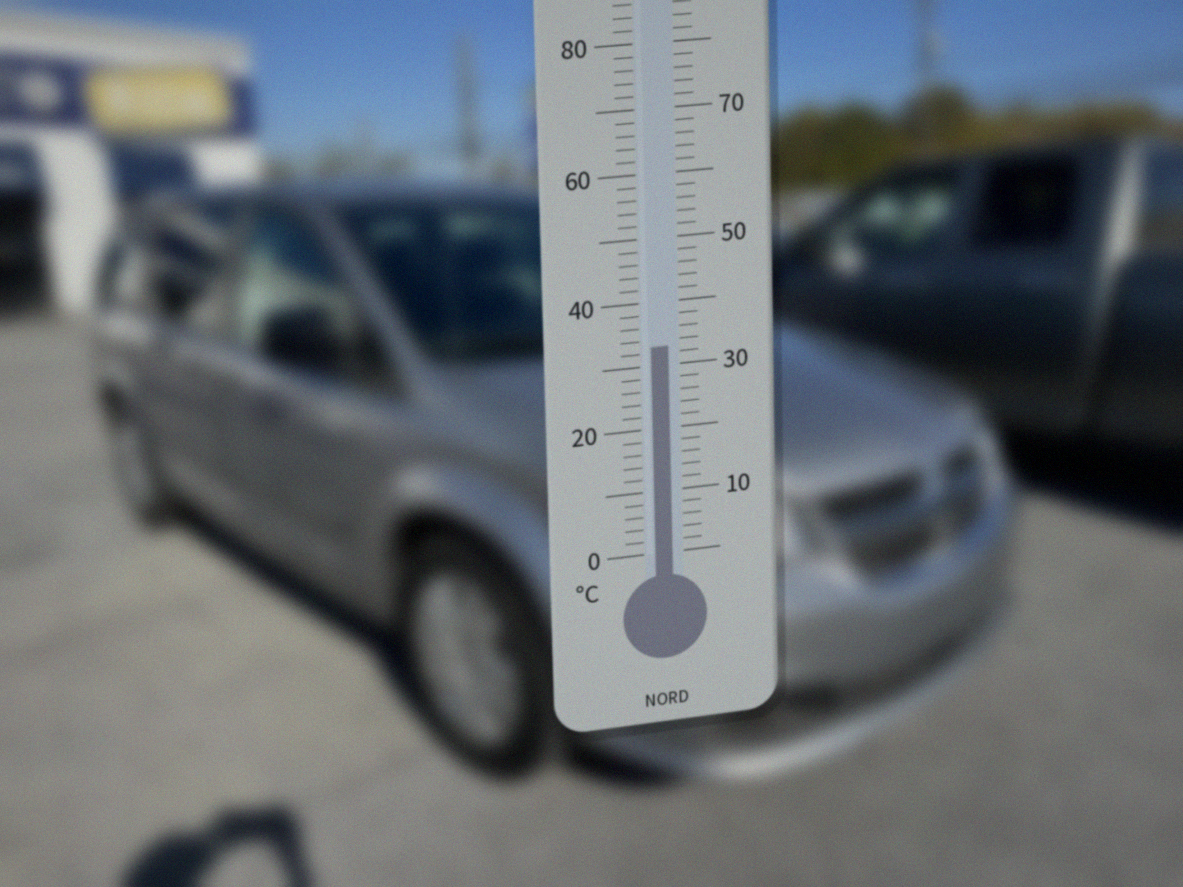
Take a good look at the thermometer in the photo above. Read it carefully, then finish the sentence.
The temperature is 33 °C
